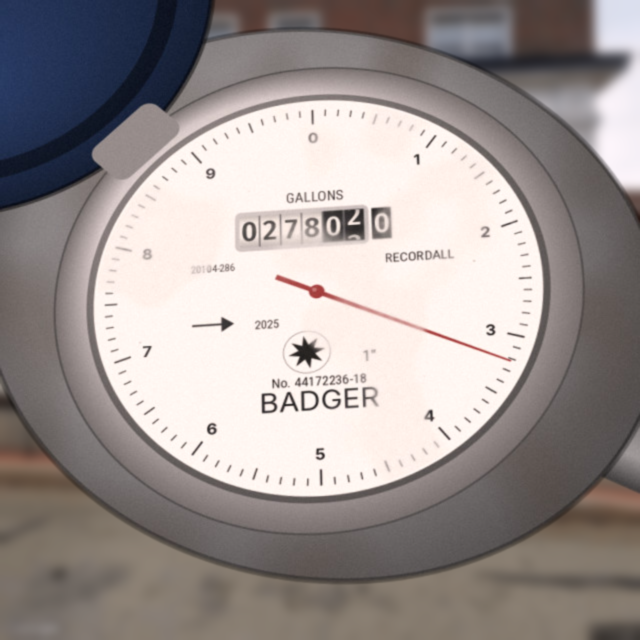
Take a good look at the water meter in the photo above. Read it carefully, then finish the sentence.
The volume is 278023.2 gal
